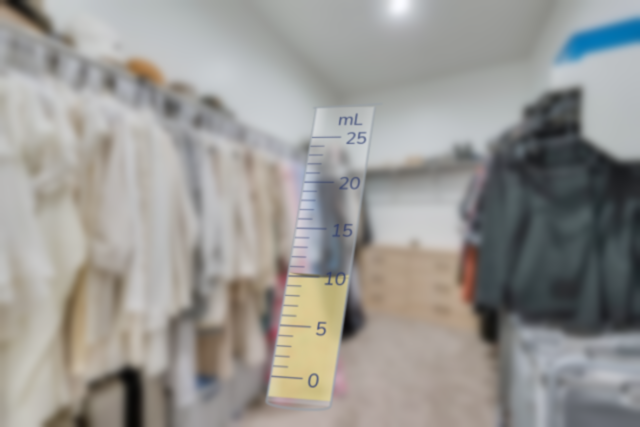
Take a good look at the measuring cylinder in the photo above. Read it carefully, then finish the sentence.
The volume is 10 mL
